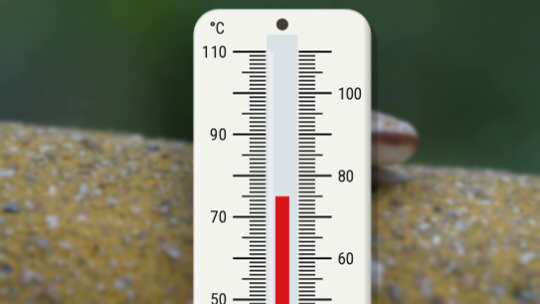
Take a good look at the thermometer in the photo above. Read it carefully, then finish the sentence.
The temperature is 75 °C
